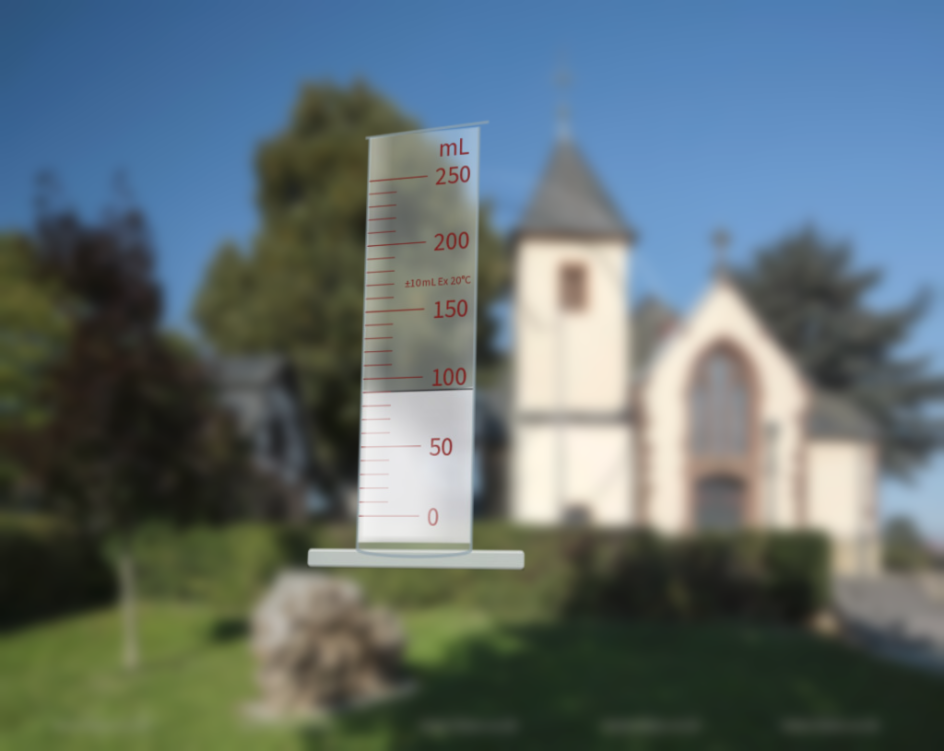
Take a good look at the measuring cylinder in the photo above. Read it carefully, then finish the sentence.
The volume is 90 mL
